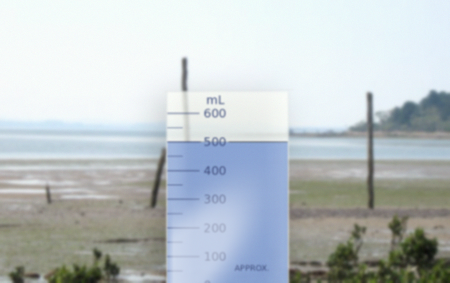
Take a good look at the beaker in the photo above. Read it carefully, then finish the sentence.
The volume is 500 mL
